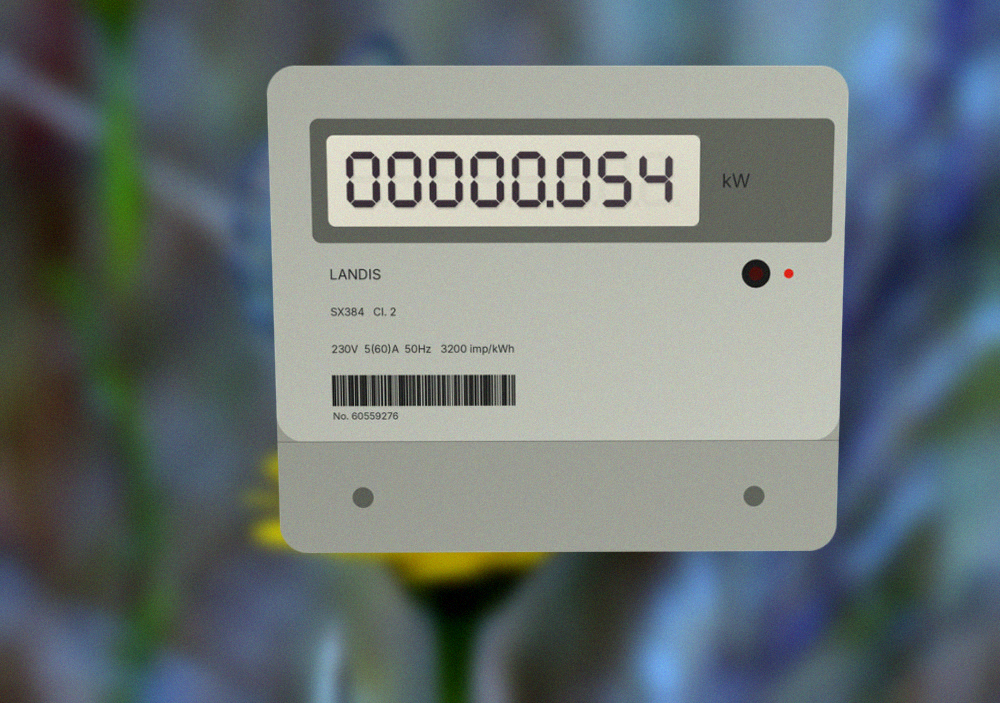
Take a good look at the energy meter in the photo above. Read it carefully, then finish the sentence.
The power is 0.054 kW
